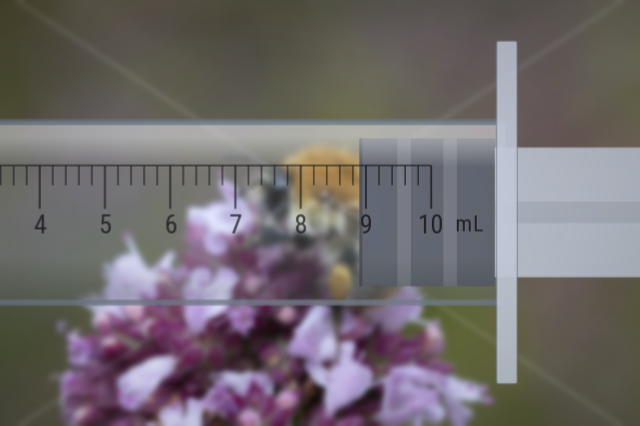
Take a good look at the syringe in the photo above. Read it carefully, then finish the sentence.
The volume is 8.9 mL
